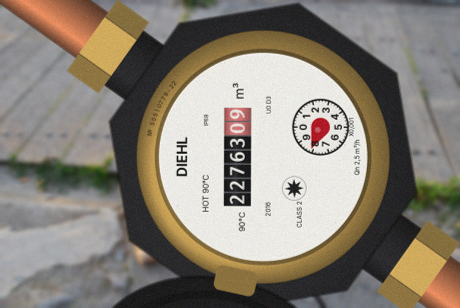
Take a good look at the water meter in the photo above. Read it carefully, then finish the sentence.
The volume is 22763.098 m³
